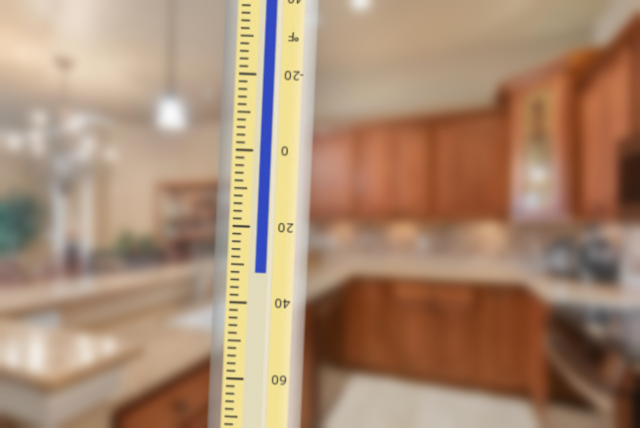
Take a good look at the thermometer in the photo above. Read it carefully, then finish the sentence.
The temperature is 32 °F
